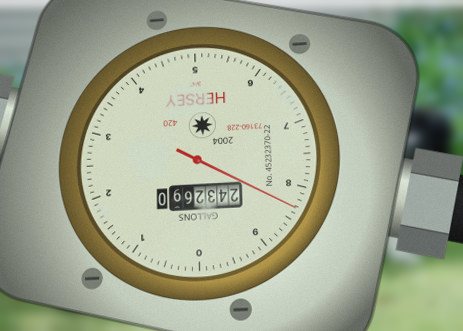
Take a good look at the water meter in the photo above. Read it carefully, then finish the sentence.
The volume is 2432688.3 gal
